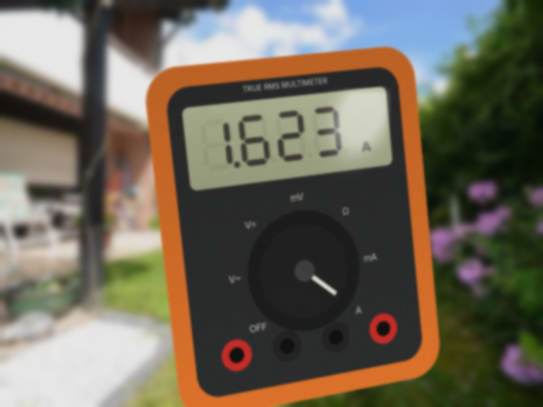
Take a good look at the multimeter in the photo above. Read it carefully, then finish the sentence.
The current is 1.623 A
